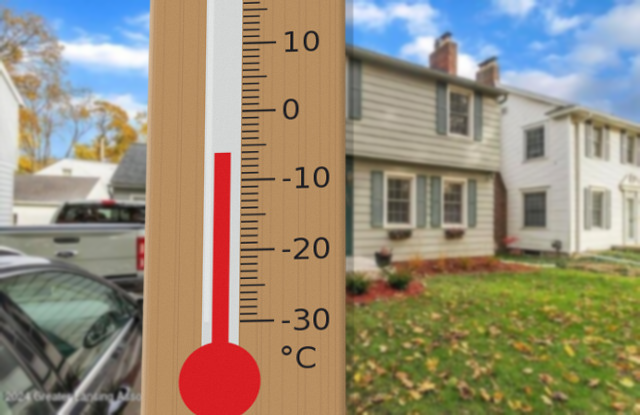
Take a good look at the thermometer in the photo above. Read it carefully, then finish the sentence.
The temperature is -6 °C
